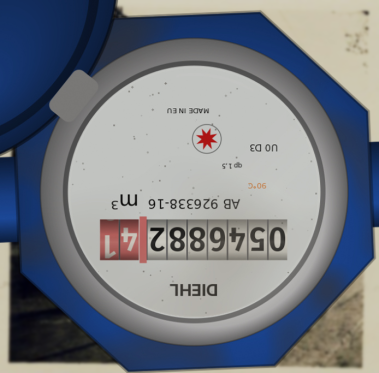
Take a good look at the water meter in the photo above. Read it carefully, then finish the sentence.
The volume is 546882.41 m³
